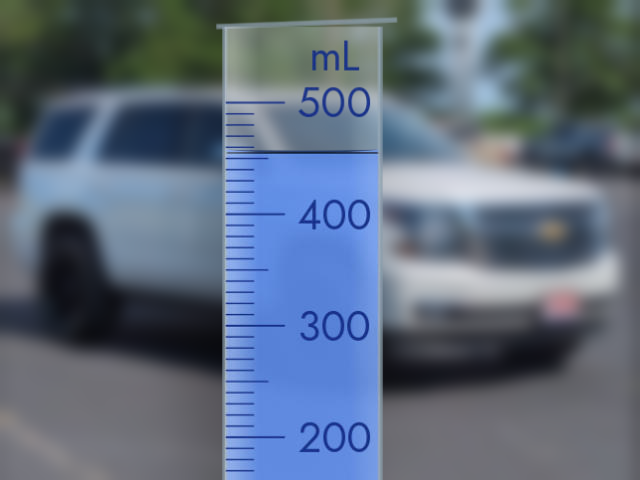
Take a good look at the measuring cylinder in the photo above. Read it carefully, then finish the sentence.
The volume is 455 mL
